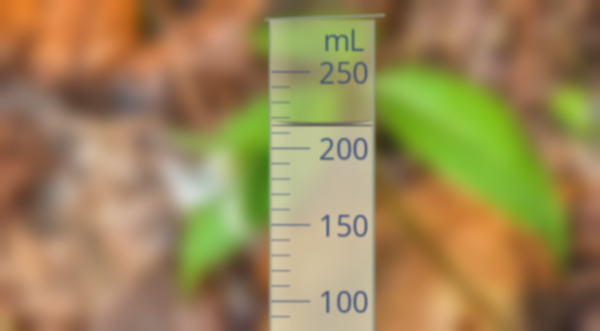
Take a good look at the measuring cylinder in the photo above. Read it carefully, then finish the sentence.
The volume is 215 mL
